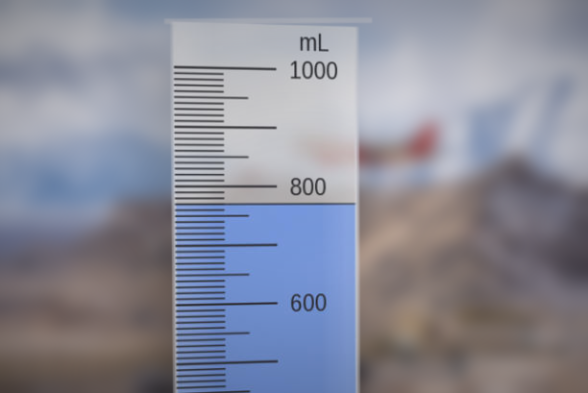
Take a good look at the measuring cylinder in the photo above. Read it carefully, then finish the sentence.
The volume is 770 mL
